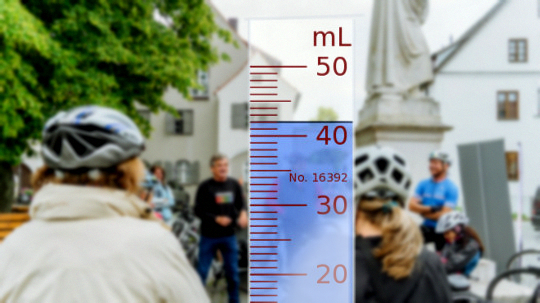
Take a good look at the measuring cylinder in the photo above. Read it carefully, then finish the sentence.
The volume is 42 mL
